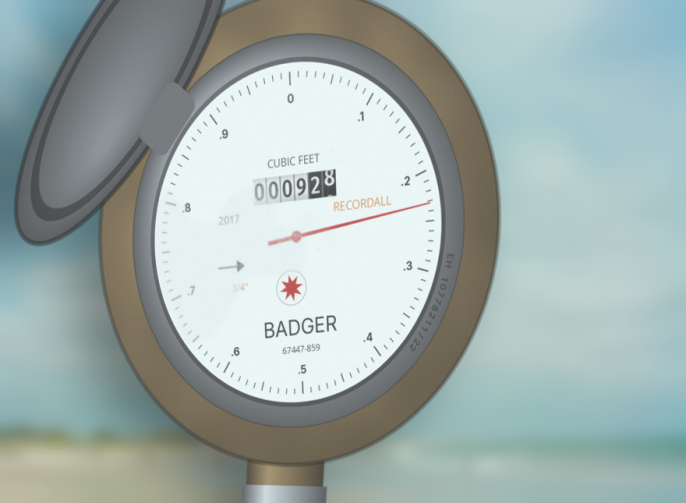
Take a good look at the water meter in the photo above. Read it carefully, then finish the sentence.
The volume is 928.23 ft³
